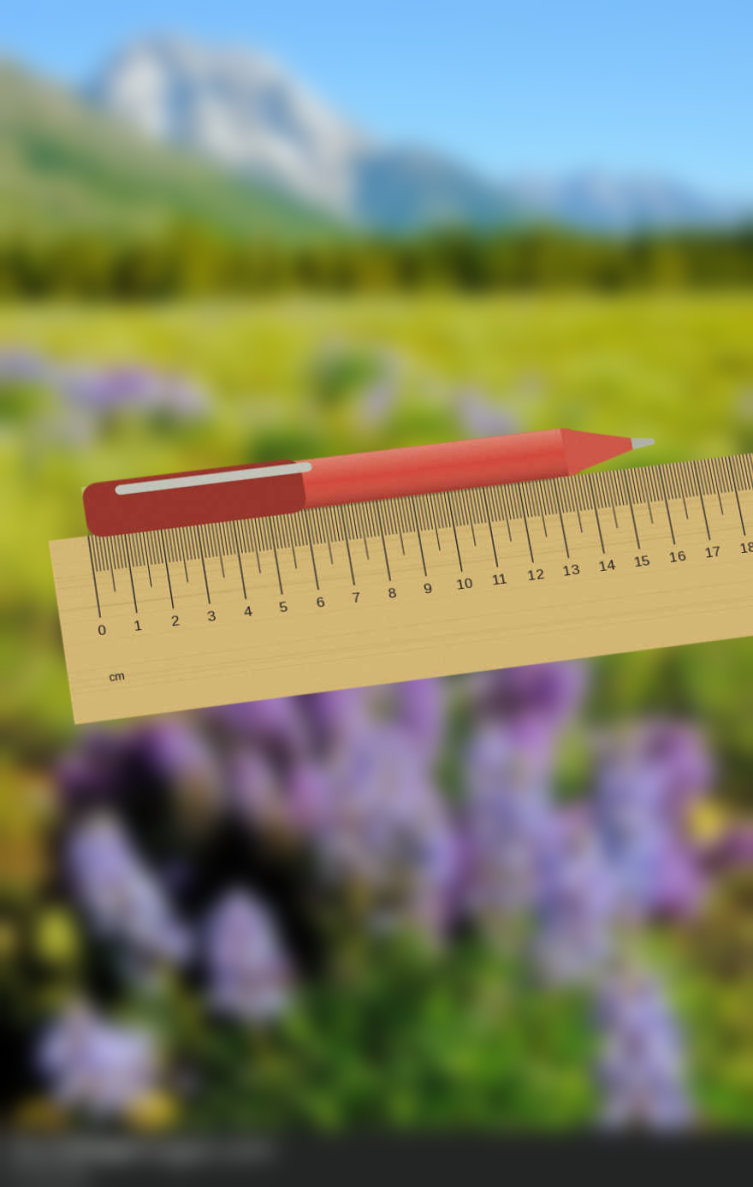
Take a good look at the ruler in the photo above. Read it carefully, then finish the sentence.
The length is 16 cm
